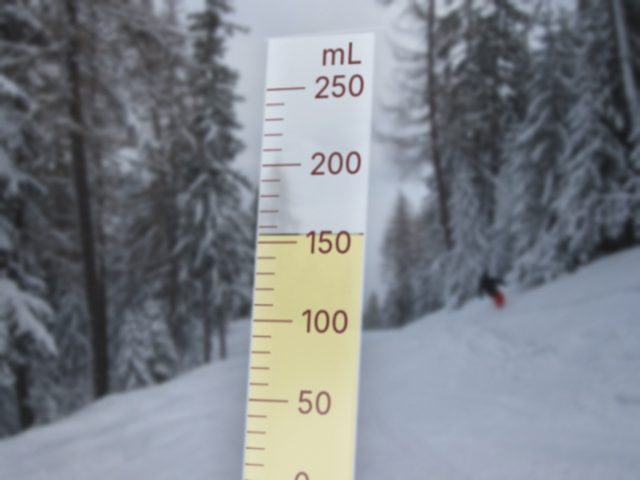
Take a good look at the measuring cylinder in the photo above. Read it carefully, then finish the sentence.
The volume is 155 mL
